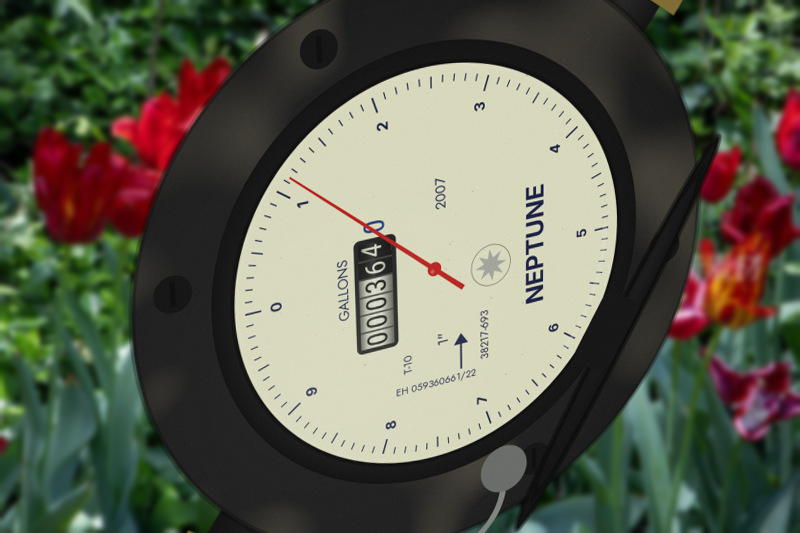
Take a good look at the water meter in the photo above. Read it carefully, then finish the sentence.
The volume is 3641.1 gal
